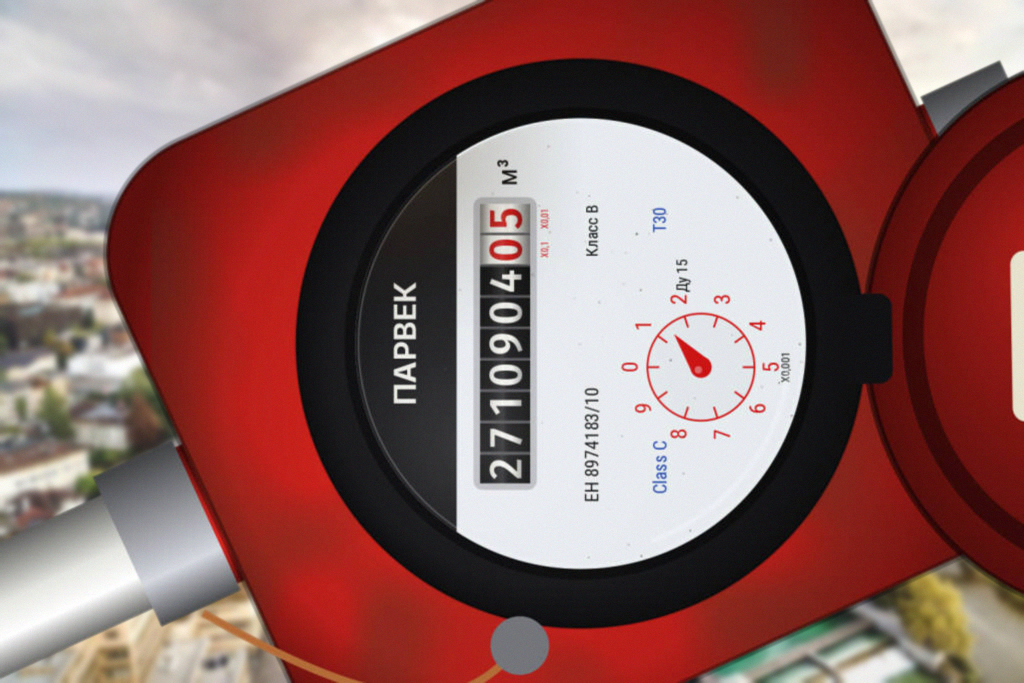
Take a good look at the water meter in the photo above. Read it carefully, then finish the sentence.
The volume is 2710904.051 m³
